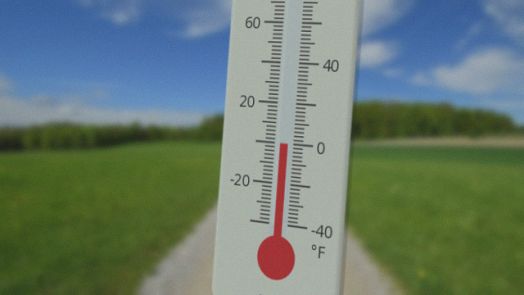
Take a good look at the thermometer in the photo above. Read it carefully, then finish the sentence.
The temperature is 0 °F
